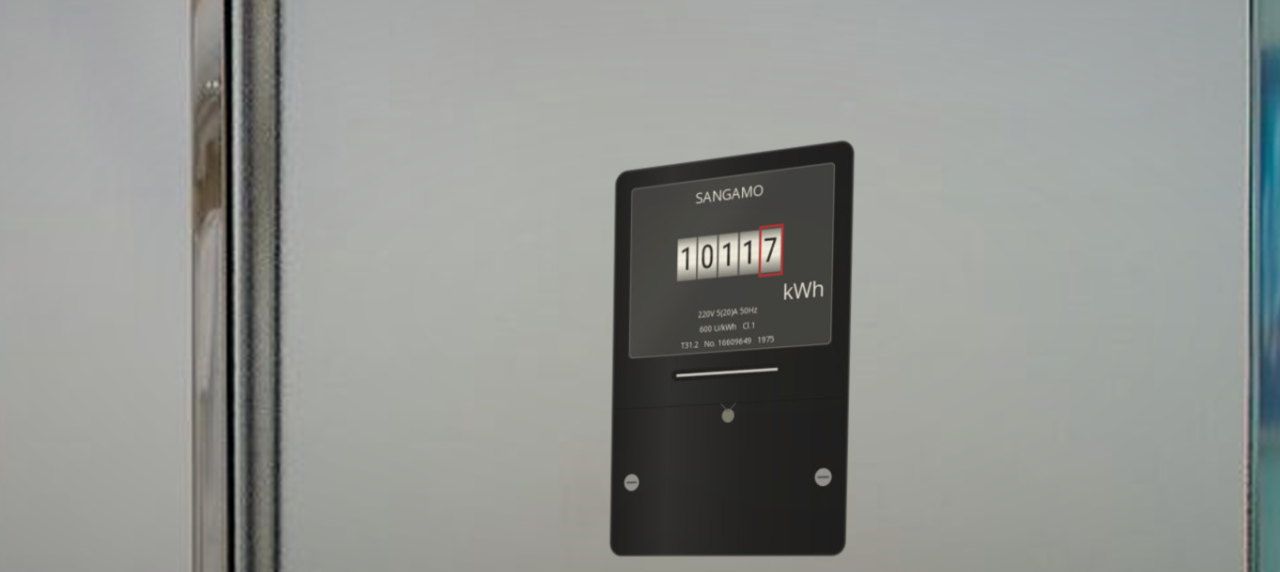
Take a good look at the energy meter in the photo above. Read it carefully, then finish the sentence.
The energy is 1011.7 kWh
